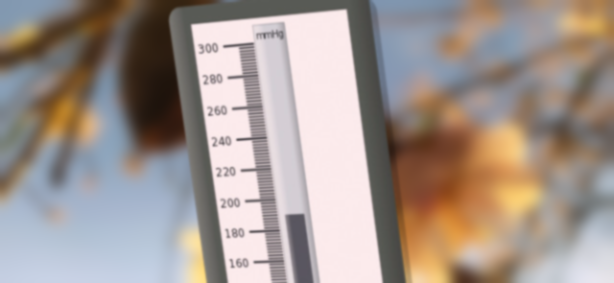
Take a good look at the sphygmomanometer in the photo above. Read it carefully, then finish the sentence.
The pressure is 190 mmHg
